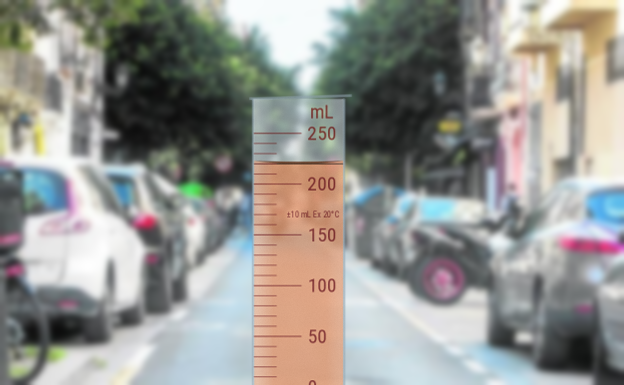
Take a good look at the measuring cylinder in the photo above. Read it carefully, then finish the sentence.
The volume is 220 mL
